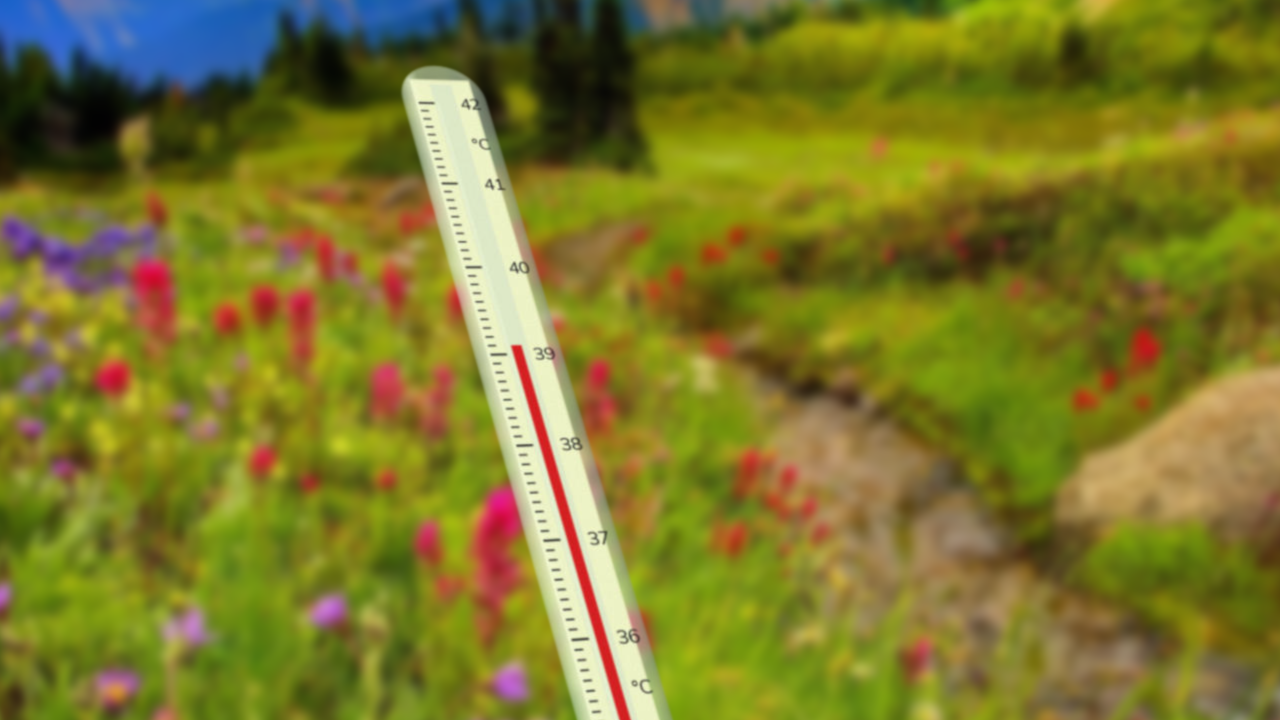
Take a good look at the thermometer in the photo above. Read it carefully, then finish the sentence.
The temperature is 39.1 °C
